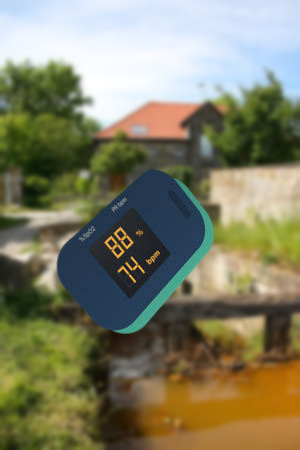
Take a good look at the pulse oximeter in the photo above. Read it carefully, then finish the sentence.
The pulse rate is 74 bpm
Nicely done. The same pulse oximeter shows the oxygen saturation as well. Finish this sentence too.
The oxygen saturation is 88 %
